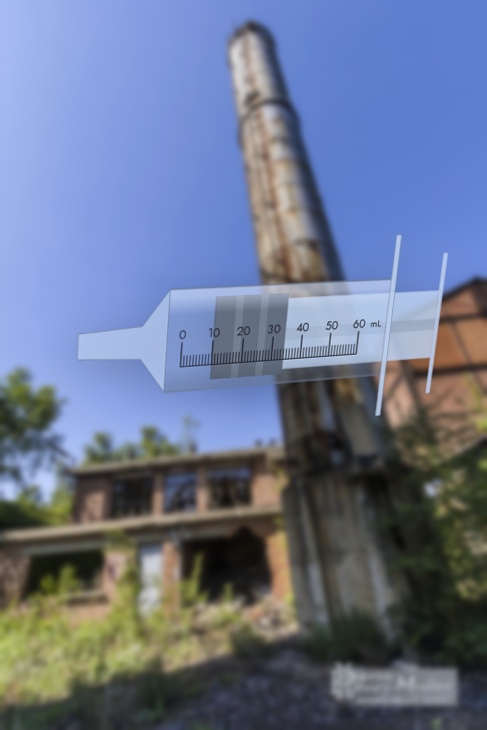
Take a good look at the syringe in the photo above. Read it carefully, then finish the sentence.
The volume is 10 mL
